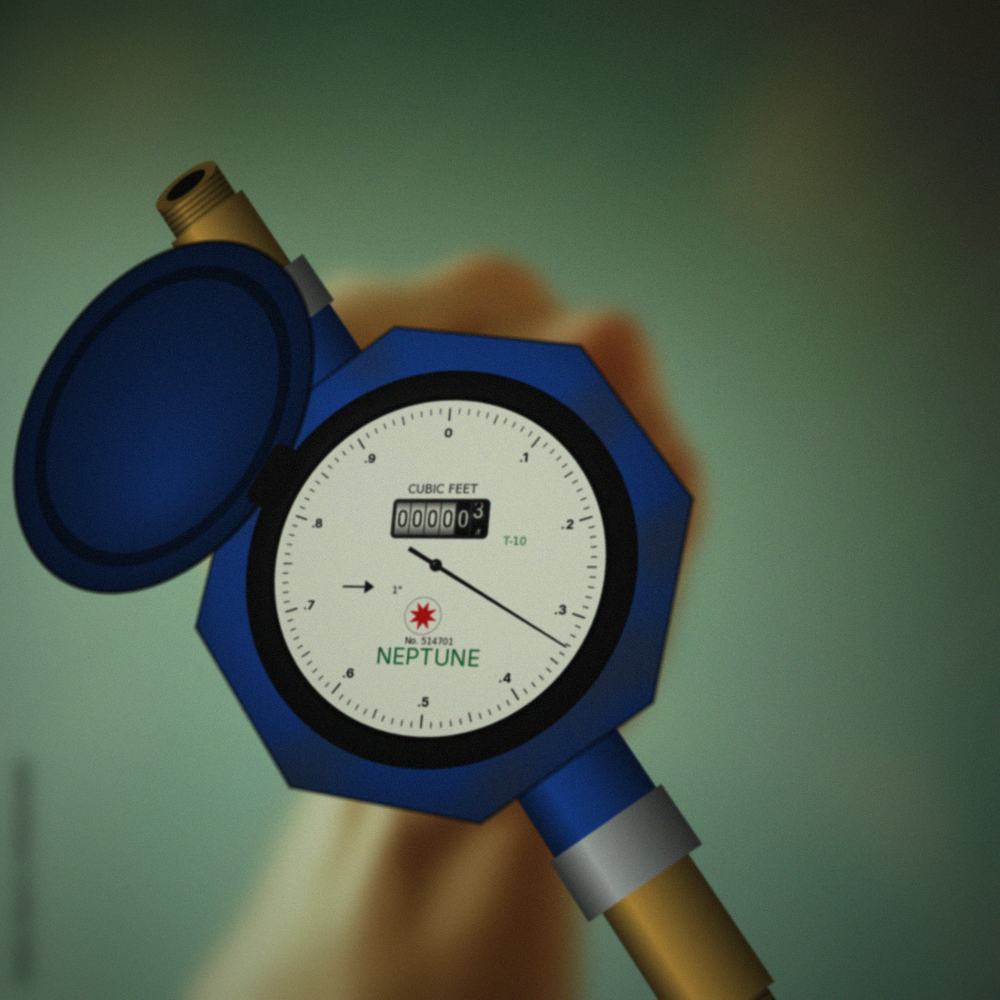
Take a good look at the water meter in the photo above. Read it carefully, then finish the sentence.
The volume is 3.33 ft³
